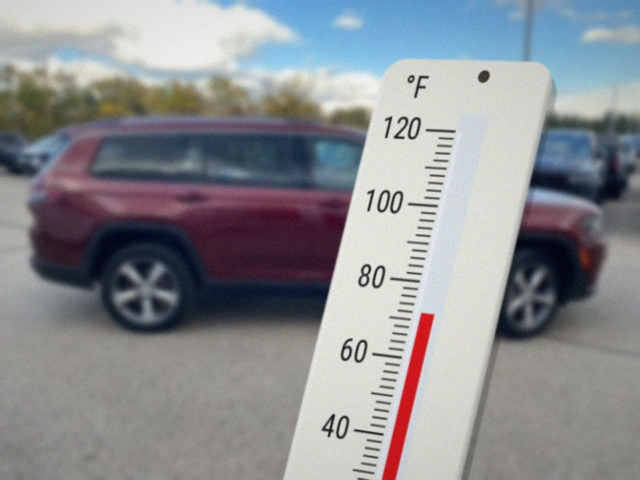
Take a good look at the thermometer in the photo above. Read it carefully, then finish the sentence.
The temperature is 72 °F
